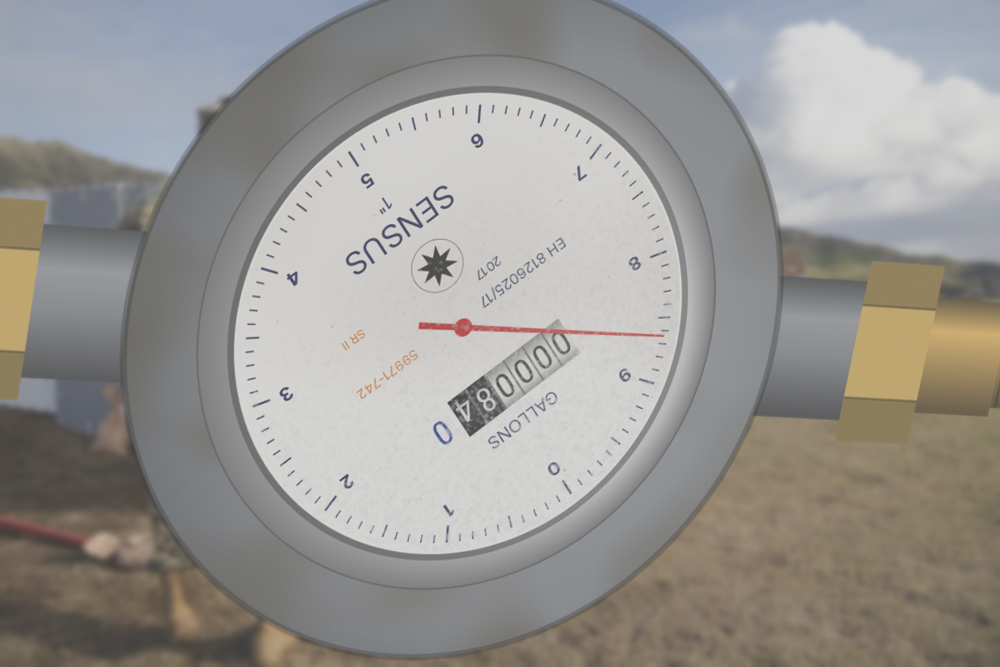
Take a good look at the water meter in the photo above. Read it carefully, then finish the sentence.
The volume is 838.6 gal
